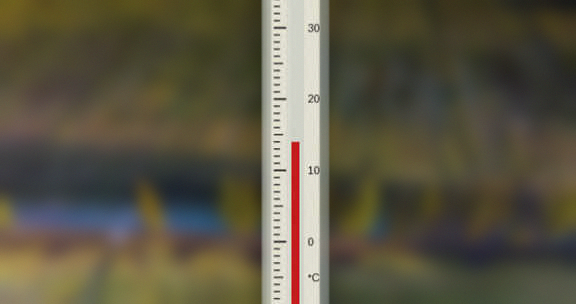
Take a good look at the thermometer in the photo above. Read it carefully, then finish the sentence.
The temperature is 14 °C
